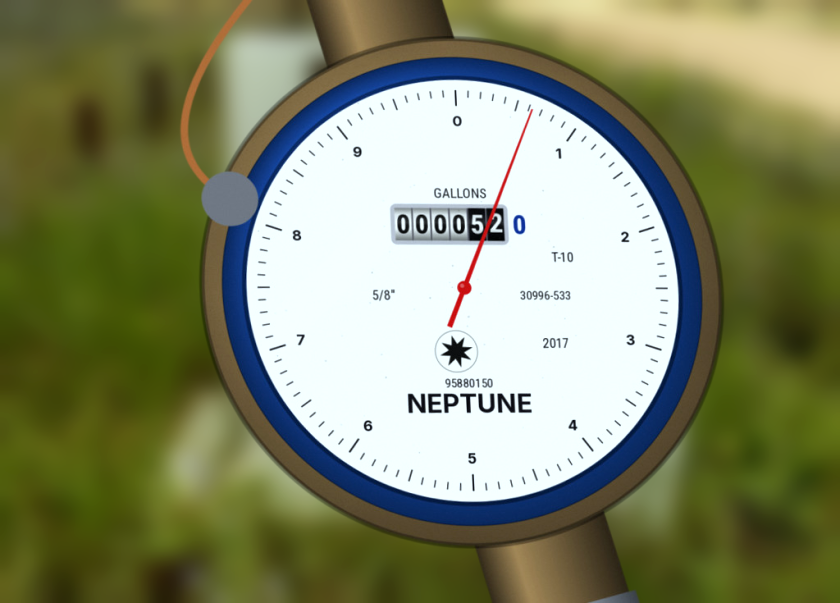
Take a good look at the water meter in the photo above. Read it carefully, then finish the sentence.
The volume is 520.6 gal
